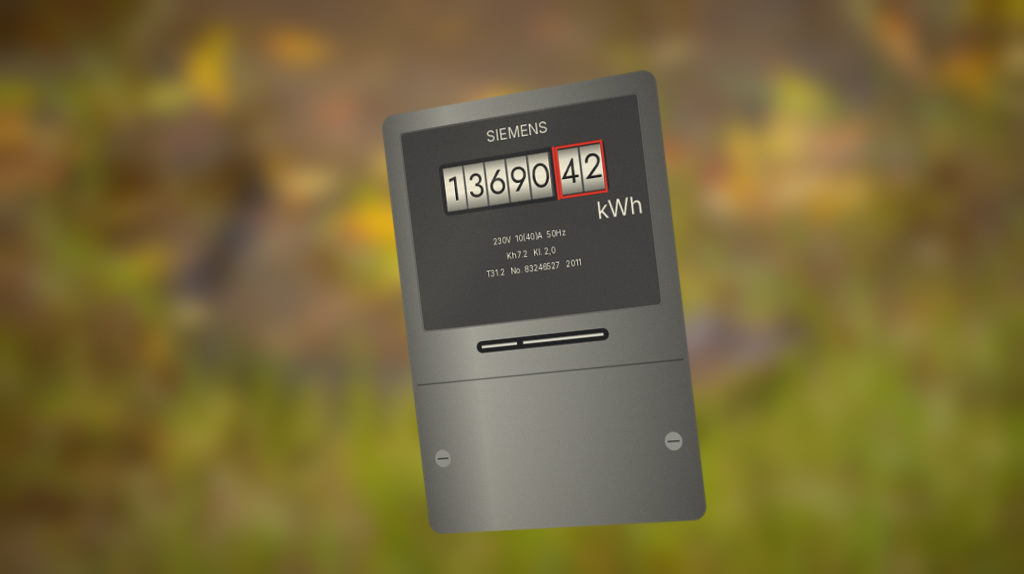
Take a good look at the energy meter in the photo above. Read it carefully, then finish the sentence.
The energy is 13690.42 kWh
